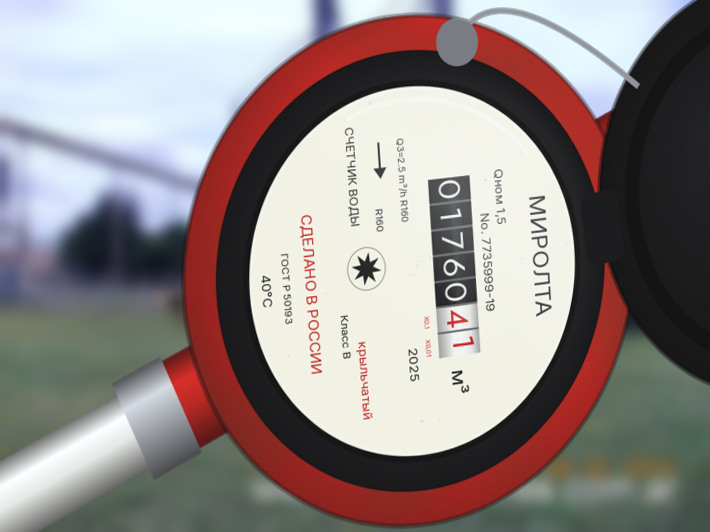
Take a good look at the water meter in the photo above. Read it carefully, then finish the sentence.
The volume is 1760.41 m³
